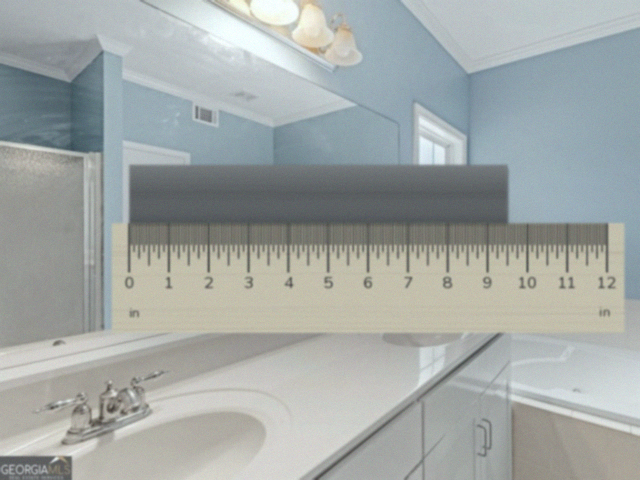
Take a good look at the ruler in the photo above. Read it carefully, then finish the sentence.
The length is 9.5 in
